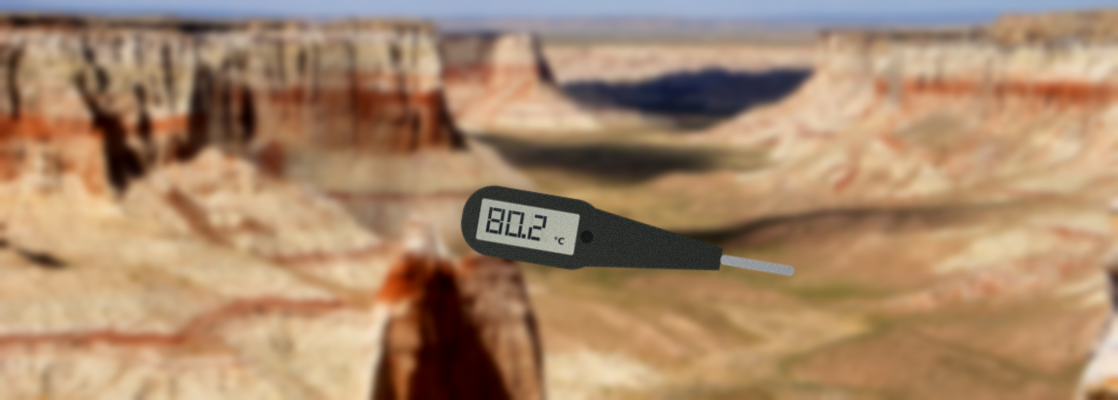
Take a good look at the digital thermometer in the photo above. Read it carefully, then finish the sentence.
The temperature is 80.2 °C
